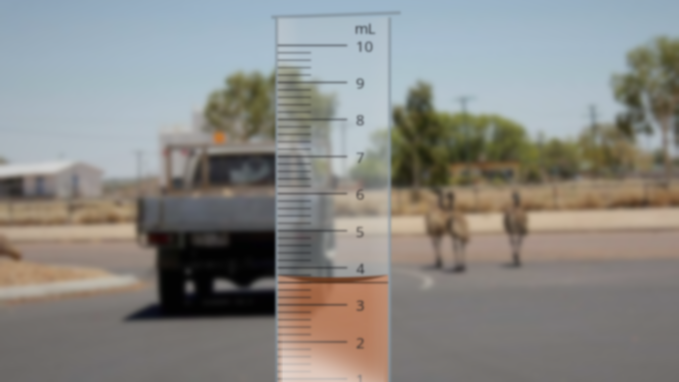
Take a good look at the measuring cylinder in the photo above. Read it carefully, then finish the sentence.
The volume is 3.6 mL
